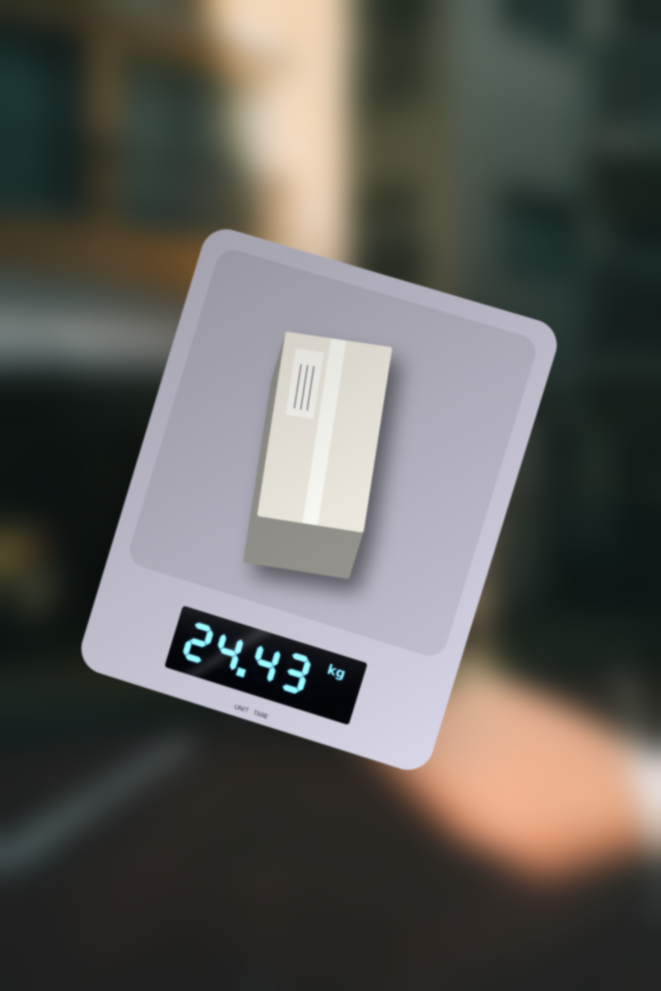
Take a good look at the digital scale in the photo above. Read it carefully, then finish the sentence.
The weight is 24.43 kg
